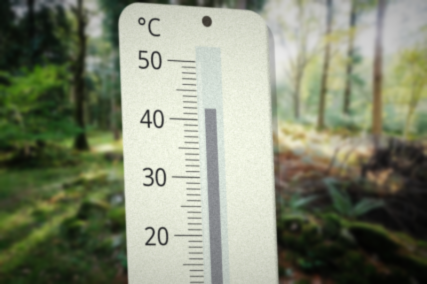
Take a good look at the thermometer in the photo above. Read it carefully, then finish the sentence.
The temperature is 42 °C
